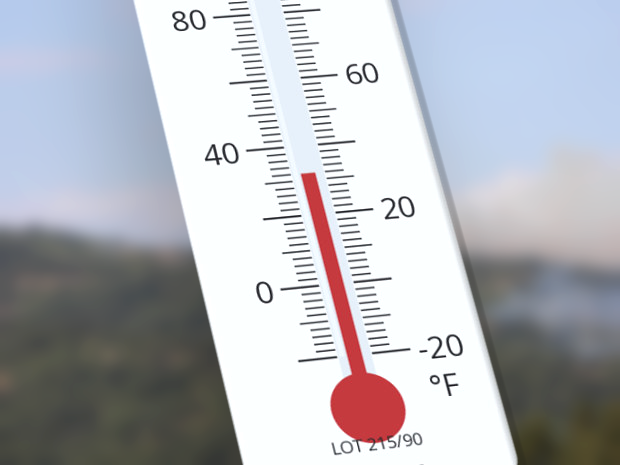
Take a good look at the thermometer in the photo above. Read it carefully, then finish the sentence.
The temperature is 32 °F
